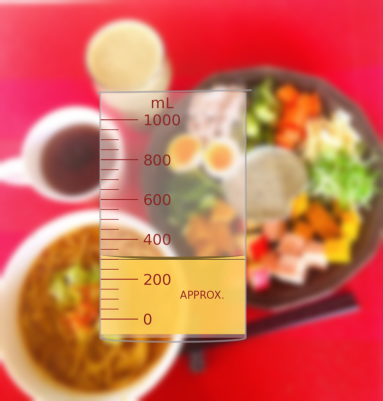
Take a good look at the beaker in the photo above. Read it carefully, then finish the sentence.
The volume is 300 mL
